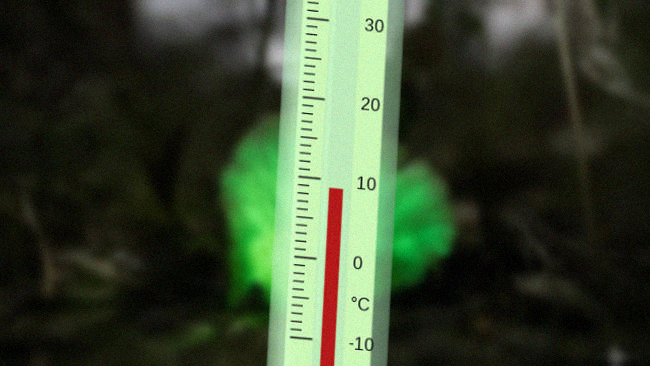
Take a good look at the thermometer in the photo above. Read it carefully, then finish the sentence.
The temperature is 9 °C
